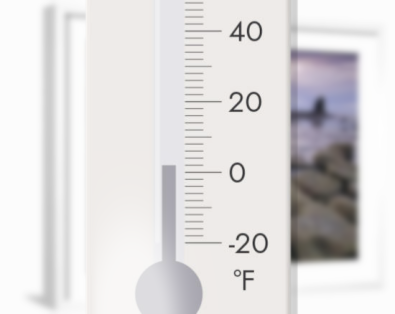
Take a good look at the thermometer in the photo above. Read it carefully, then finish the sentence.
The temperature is 2 °F
